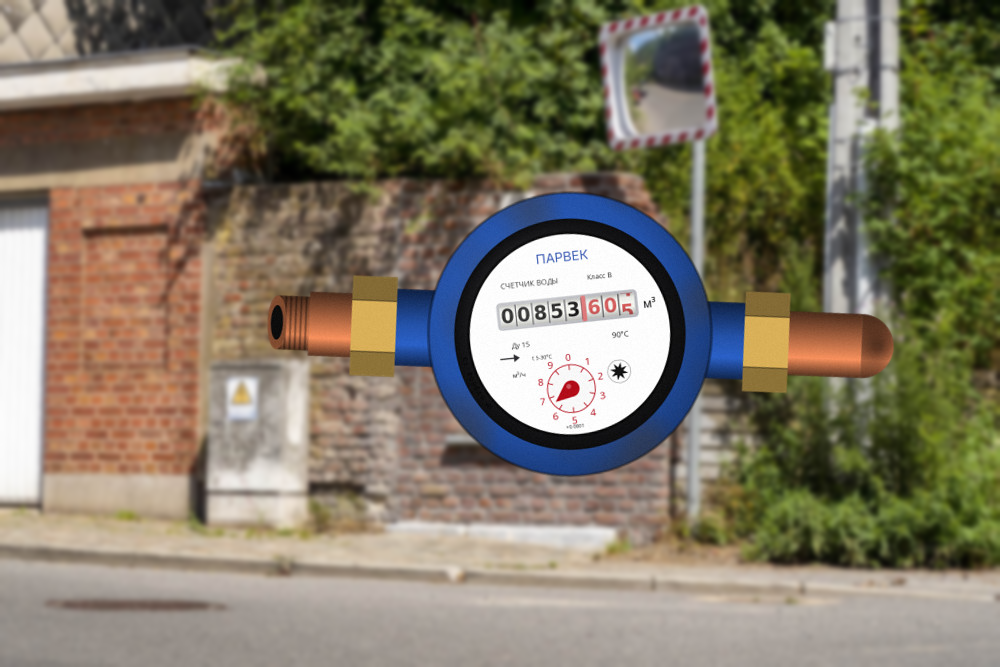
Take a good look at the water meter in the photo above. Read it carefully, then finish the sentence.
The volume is 853.6046 m³
